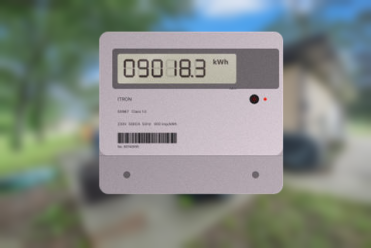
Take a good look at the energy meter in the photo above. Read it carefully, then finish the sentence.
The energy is 9018.3 kWh
